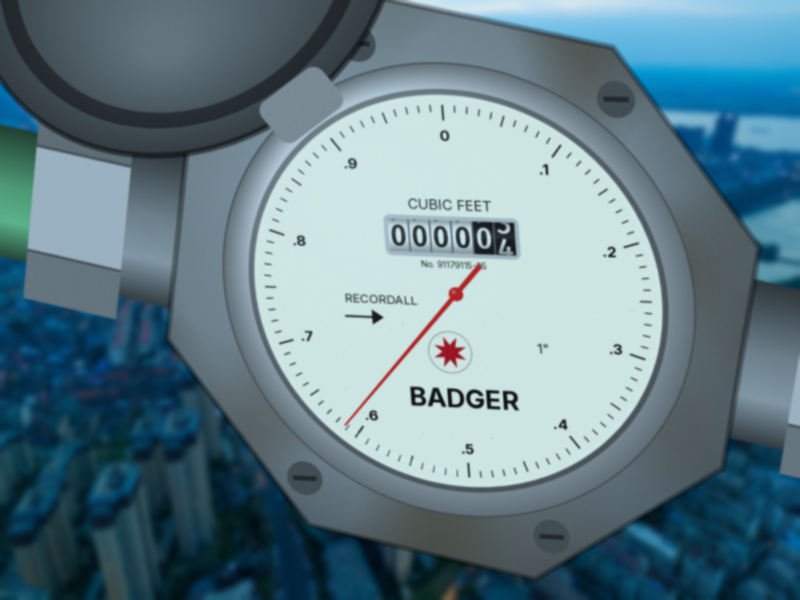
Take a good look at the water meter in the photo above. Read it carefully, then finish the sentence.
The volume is 3.61 ft³
